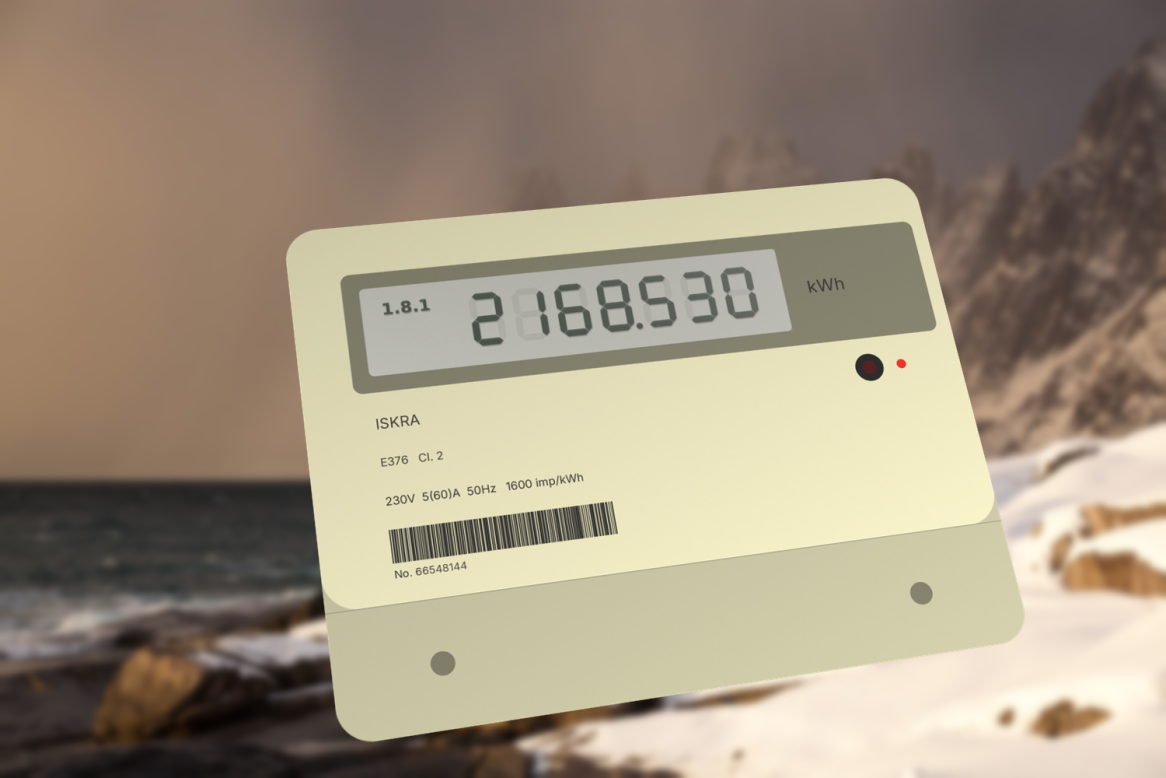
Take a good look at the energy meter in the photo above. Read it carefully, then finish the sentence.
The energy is 2168.530 kWh
